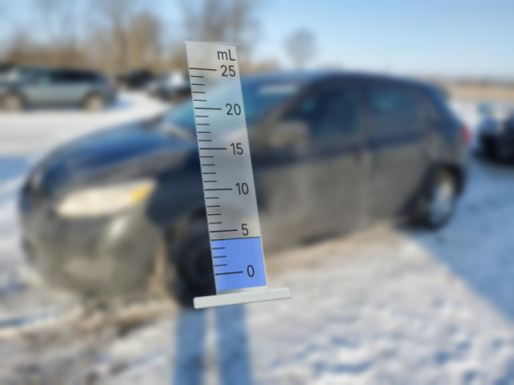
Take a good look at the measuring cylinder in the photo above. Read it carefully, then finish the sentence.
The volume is 4 mL
